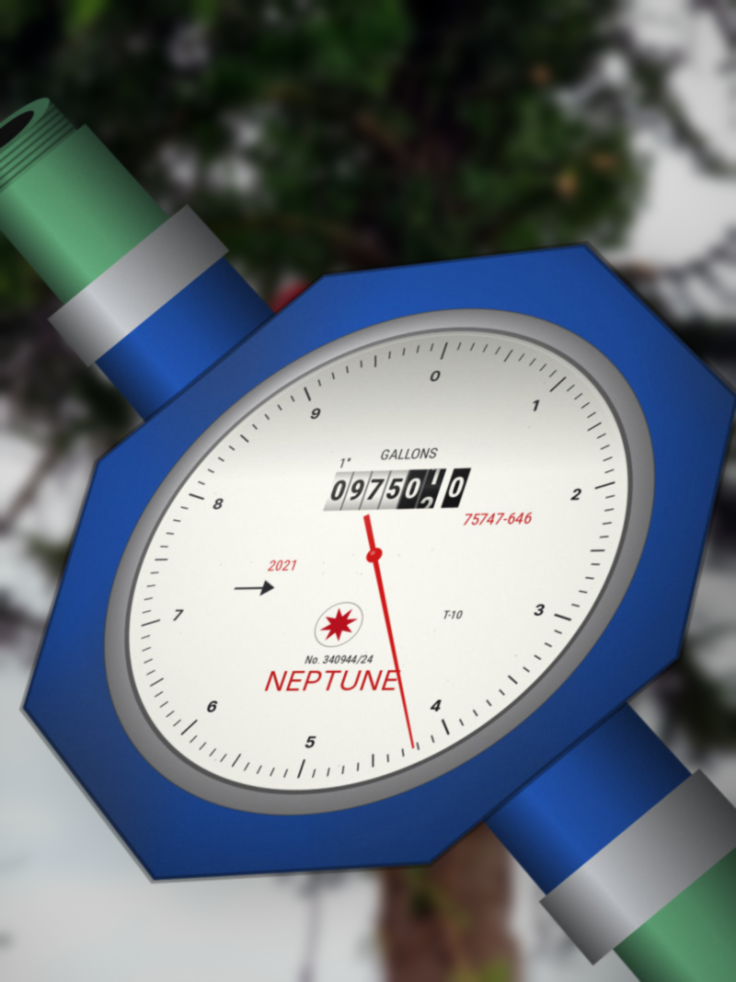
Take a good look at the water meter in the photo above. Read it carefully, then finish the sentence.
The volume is 975014.2 gal
